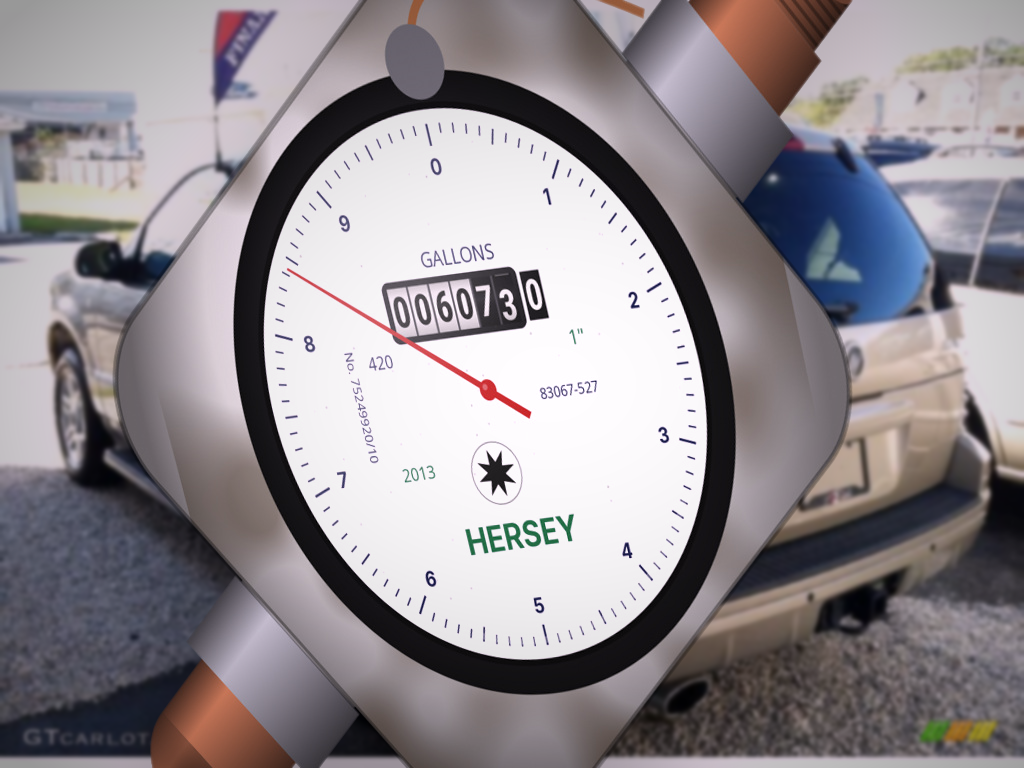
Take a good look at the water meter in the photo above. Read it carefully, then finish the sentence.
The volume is 60728.4 gal
